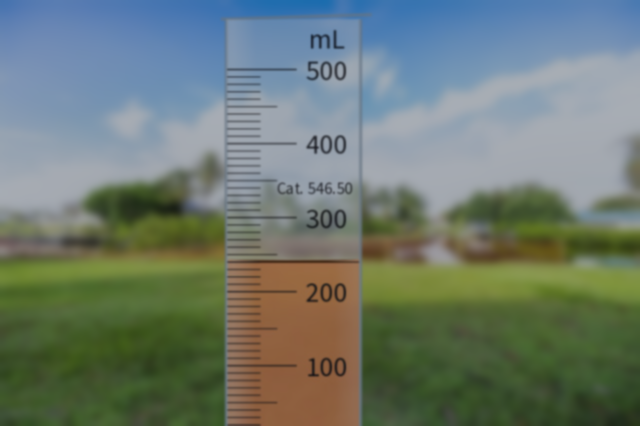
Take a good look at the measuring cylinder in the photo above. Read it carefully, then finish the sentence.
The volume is 240 mL
